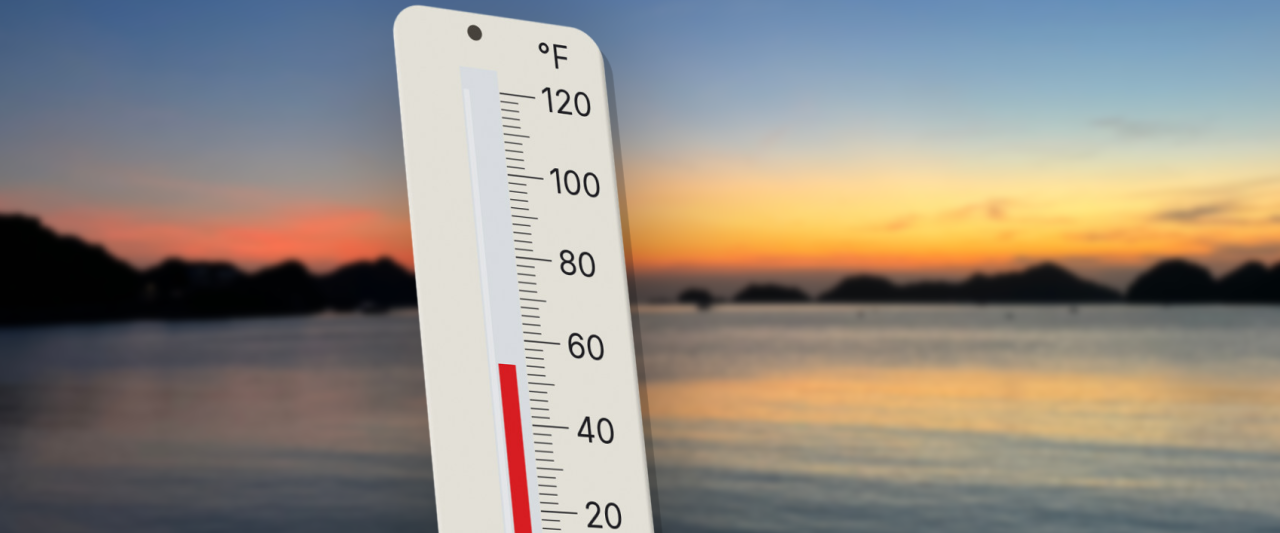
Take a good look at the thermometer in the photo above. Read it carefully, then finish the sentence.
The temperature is 54 °F
